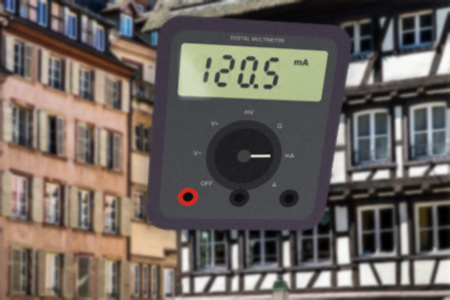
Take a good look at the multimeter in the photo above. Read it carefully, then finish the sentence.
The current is 120.5 mA
